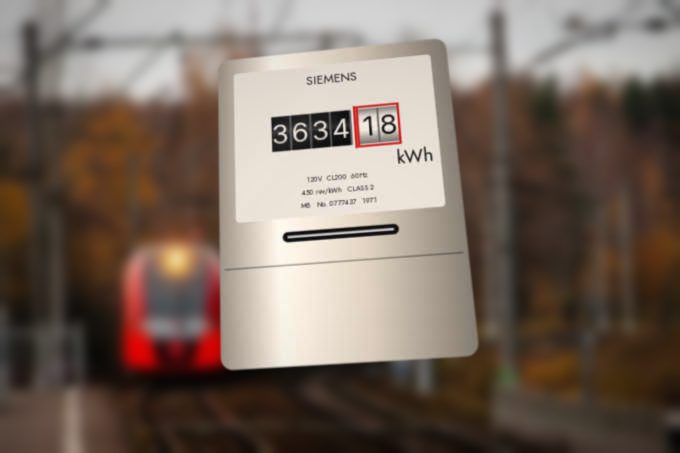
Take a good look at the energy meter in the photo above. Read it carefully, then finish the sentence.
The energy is 3634.18 kWh
